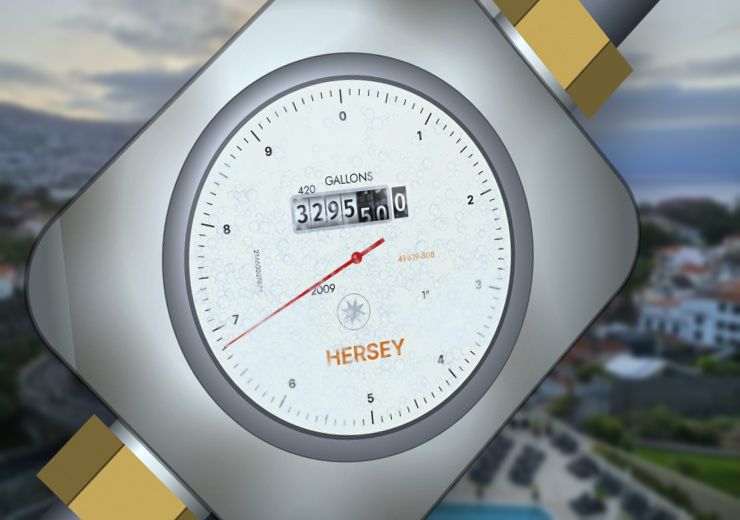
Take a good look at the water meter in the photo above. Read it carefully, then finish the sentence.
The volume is 3295496.8 gal
